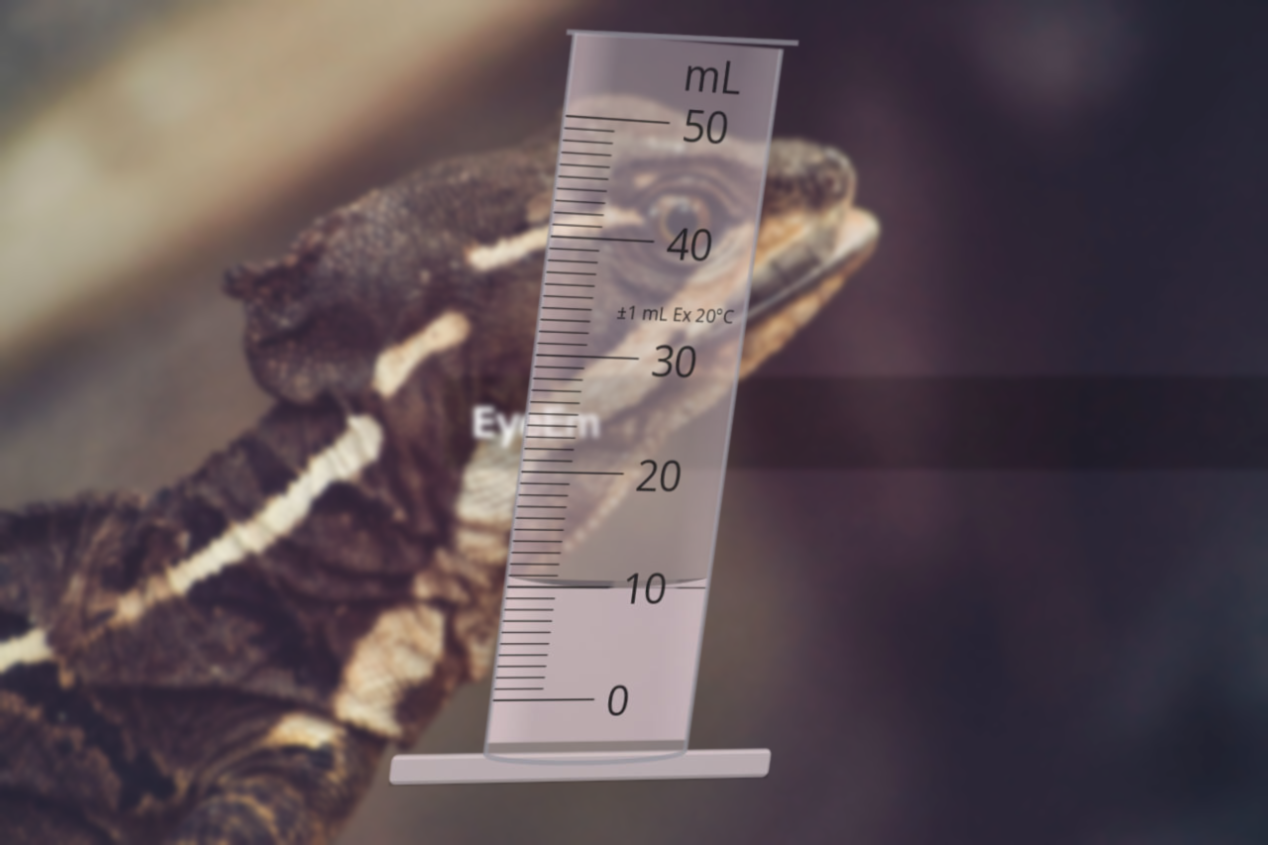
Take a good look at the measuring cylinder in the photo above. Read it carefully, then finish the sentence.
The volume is 10 mL
